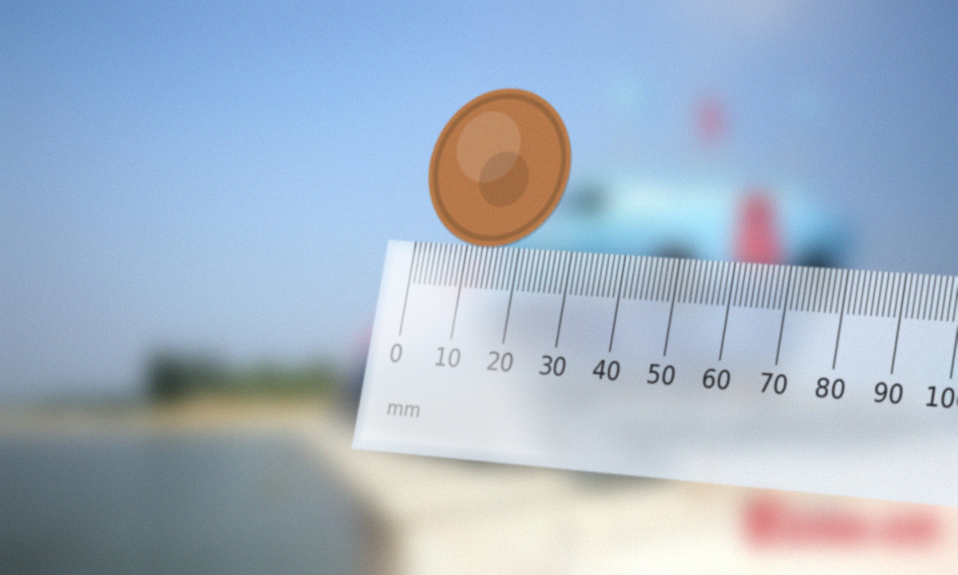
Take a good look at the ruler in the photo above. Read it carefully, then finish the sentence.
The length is 27 mm
